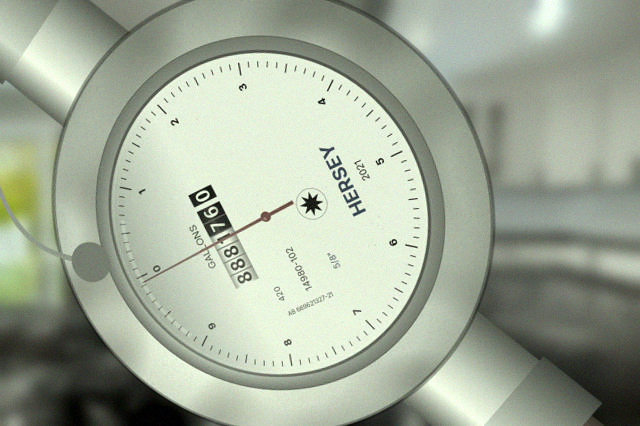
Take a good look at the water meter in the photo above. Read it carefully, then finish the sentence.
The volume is 8881759.9 gal
